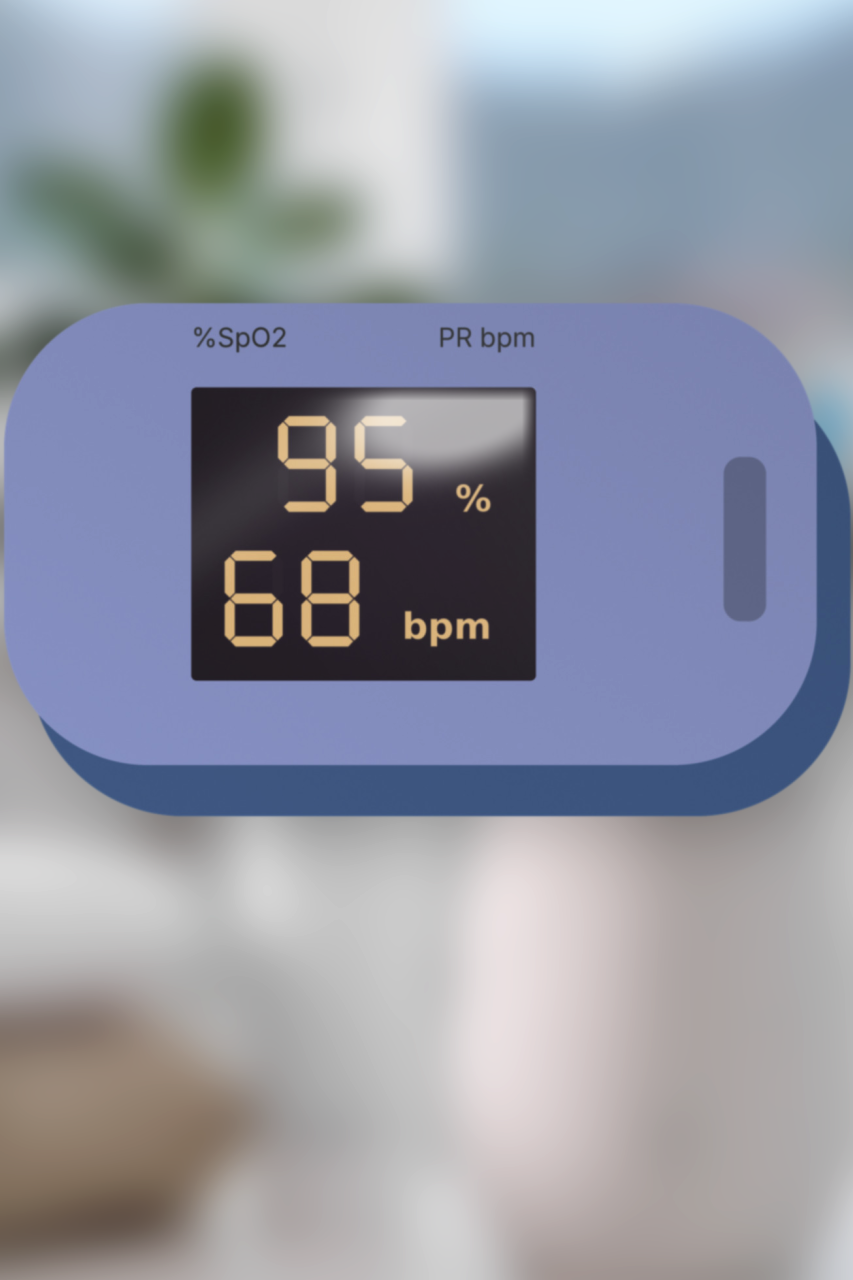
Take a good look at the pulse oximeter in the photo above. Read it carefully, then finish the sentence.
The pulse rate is 68 bpm
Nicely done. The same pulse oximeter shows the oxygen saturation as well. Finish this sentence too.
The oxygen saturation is 95 %
